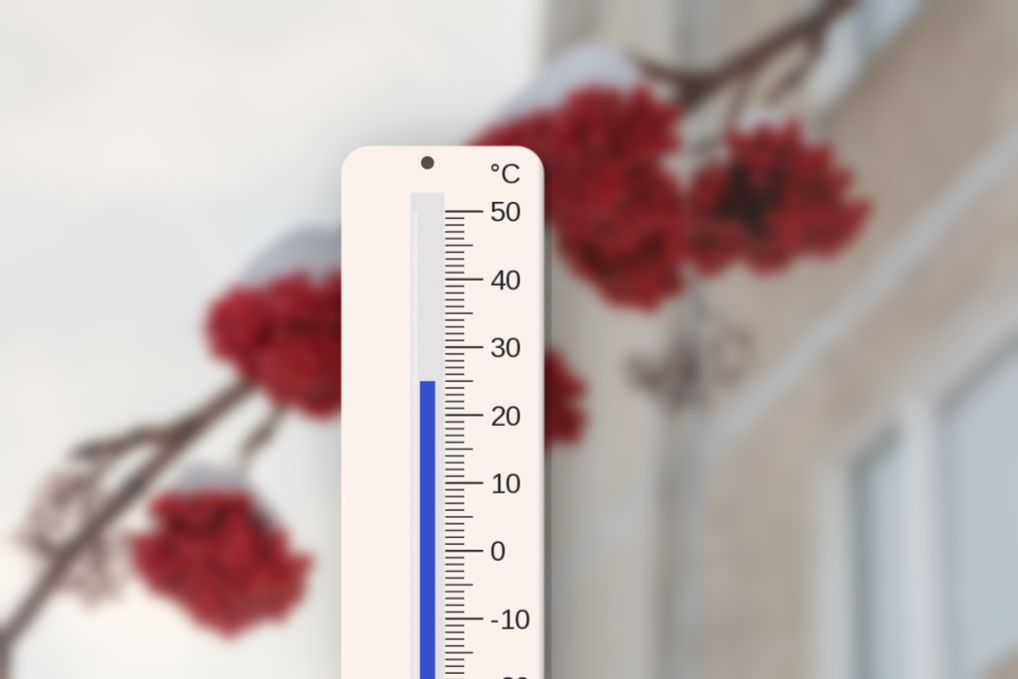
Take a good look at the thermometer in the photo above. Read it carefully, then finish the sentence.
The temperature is 25 °C
